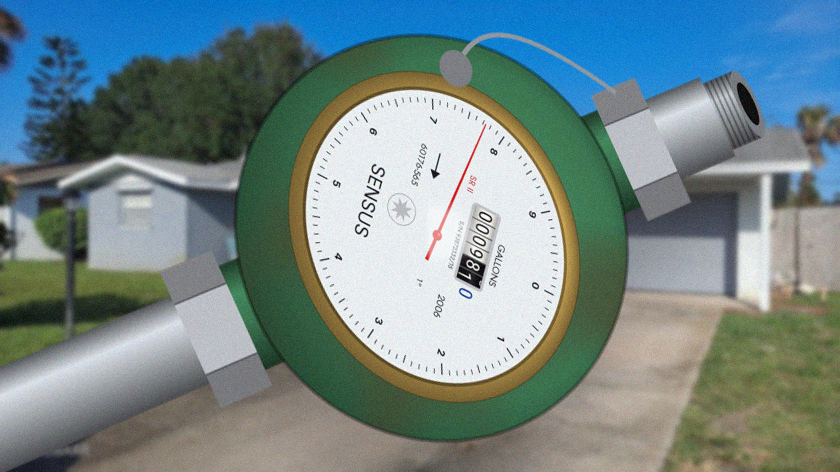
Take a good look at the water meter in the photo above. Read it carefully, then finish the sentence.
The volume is 9807.7 gal
